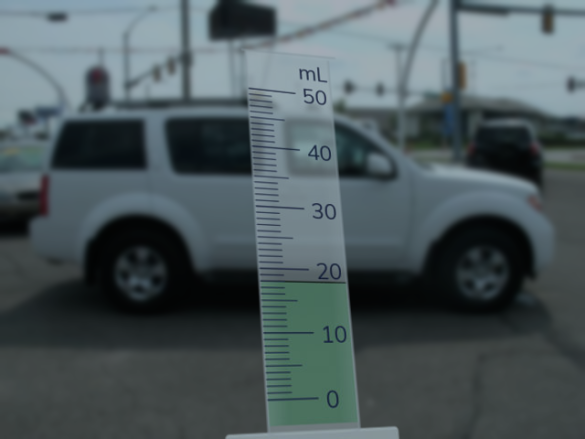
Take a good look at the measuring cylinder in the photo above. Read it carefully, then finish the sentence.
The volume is 18 mL
